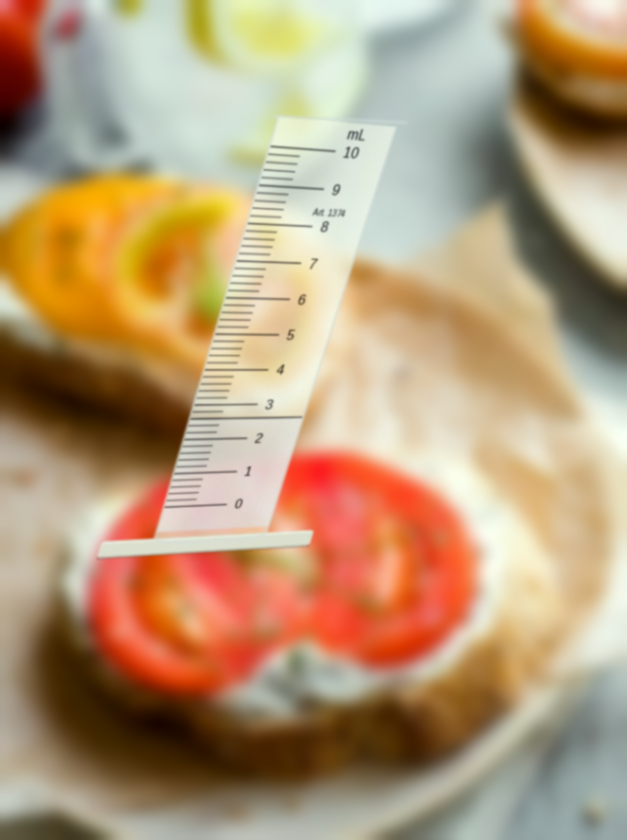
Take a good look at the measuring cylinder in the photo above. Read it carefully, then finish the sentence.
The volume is 2.6 mL
